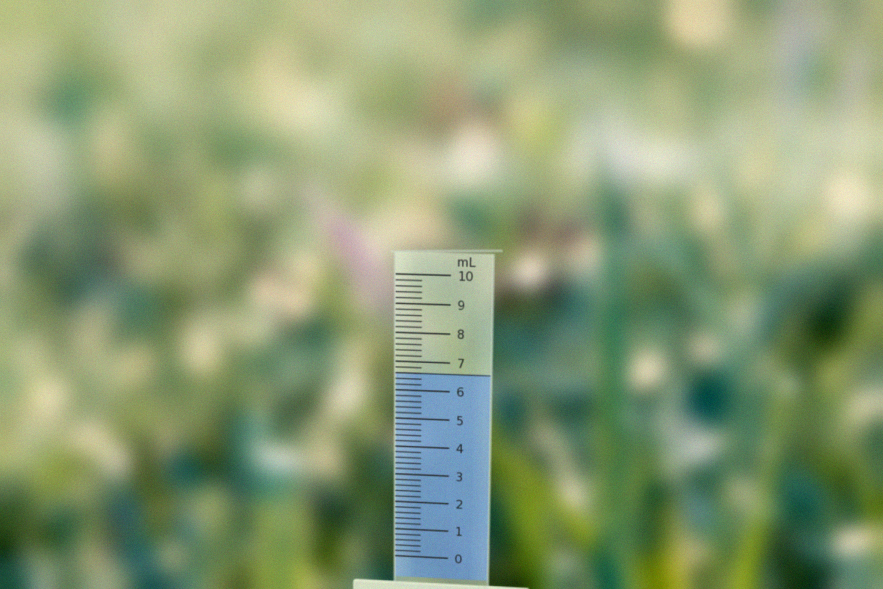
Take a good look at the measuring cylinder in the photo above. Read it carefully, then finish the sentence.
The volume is 6.6 mL
